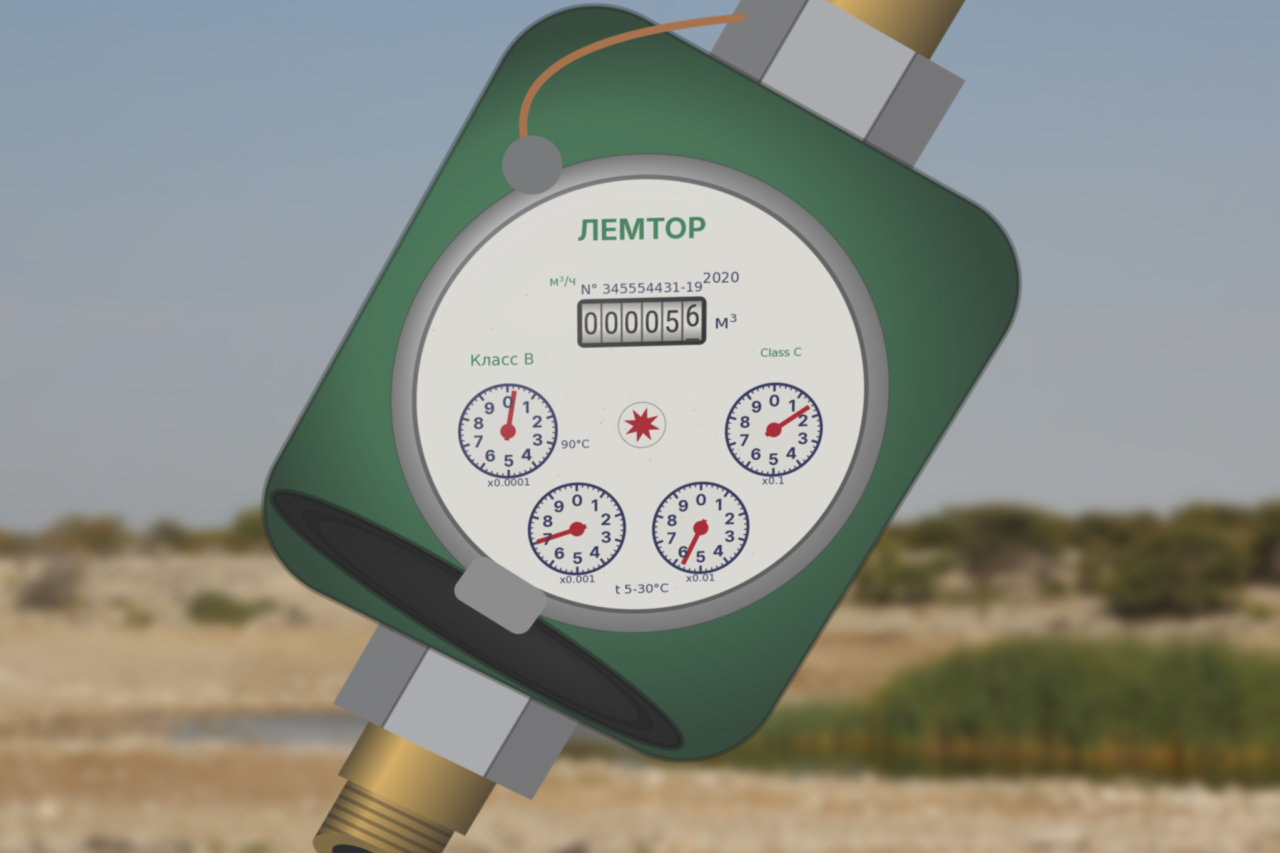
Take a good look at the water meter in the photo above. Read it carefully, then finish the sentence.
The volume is 56.1570 m³
